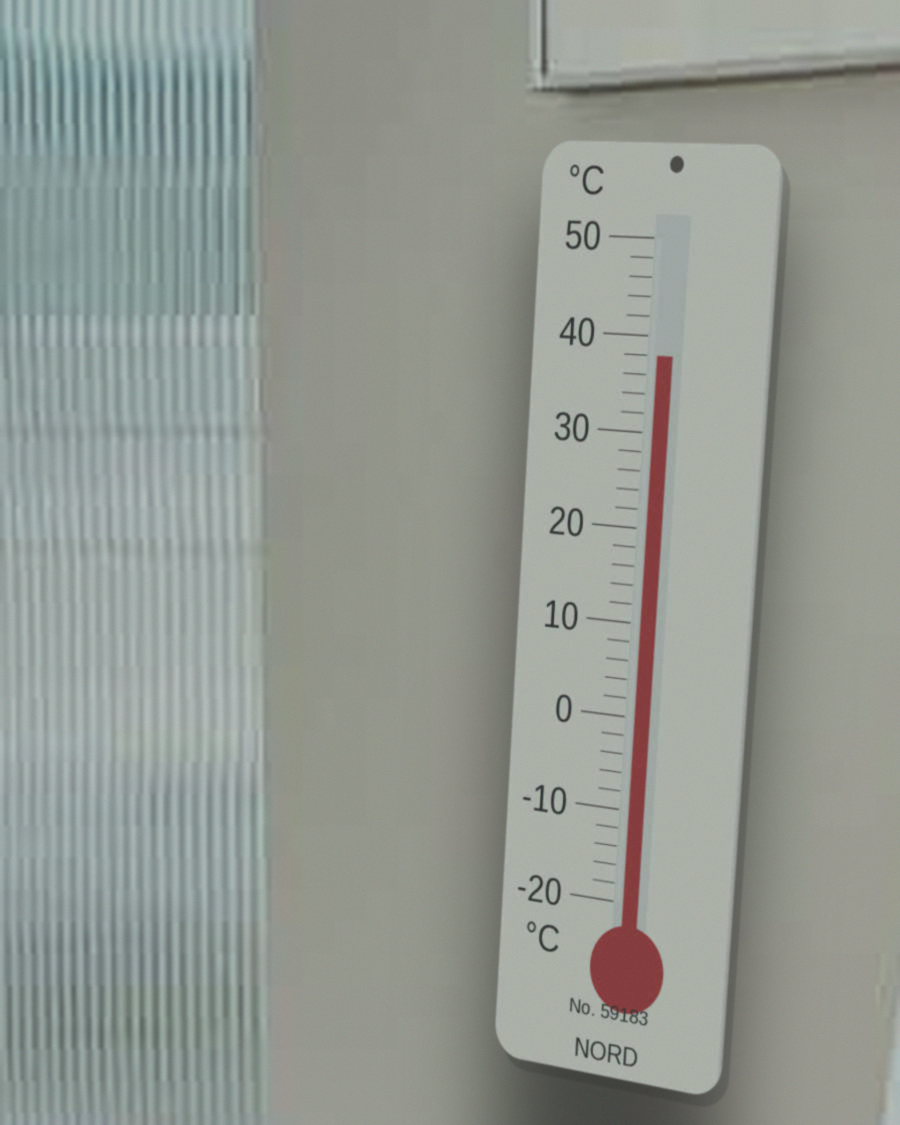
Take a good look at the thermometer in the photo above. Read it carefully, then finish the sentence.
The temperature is 38 °C
